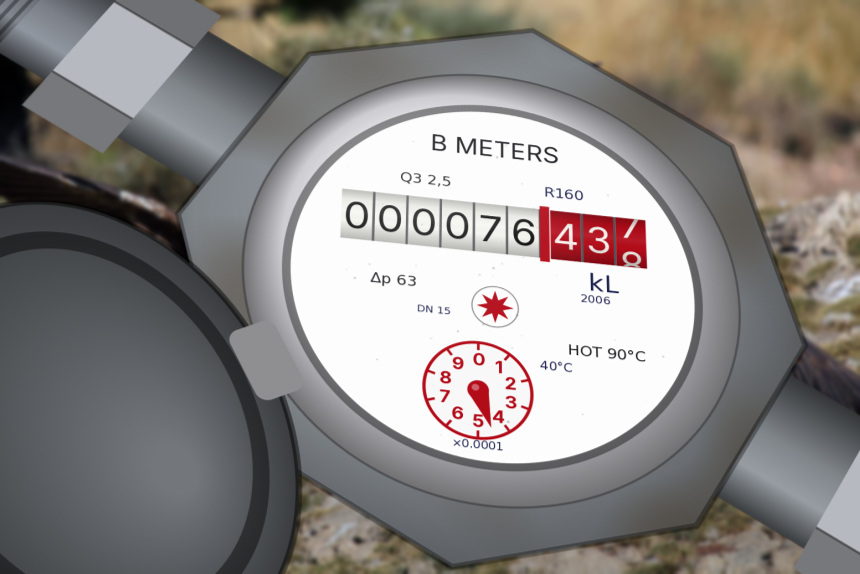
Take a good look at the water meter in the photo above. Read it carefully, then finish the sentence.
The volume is 76.4374 kL
